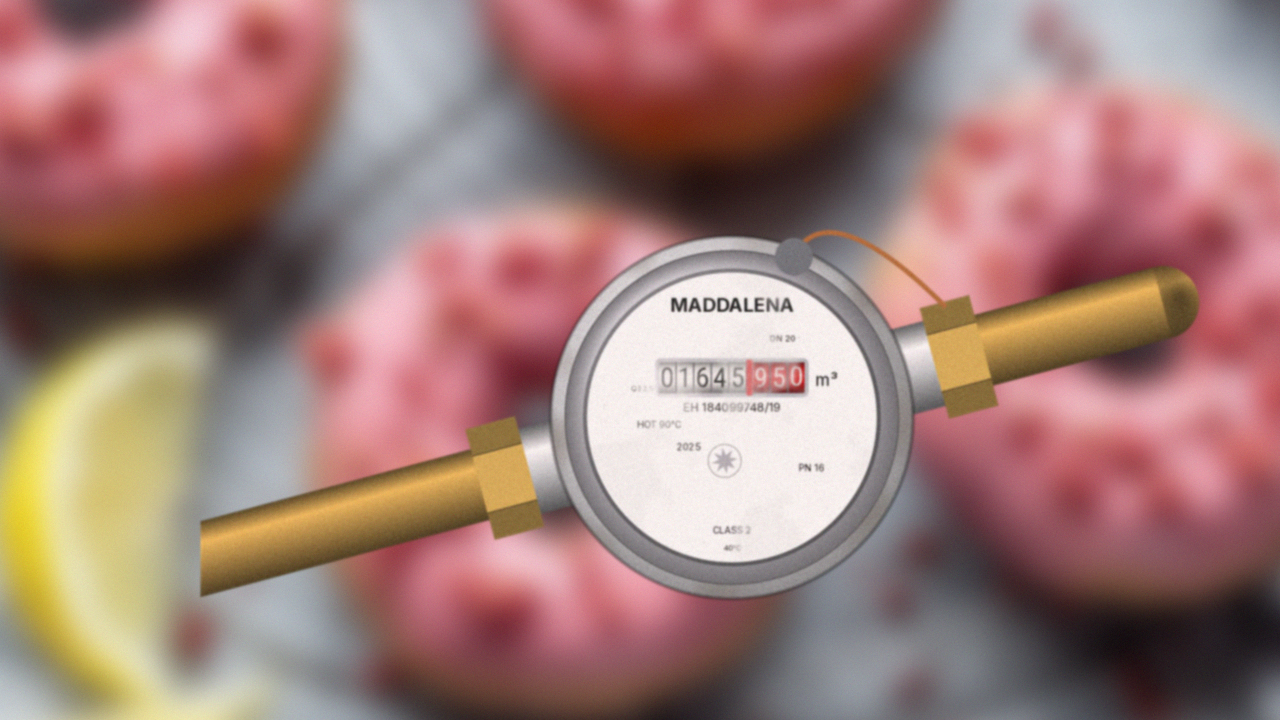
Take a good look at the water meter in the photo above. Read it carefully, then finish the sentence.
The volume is 1645.950 m³
